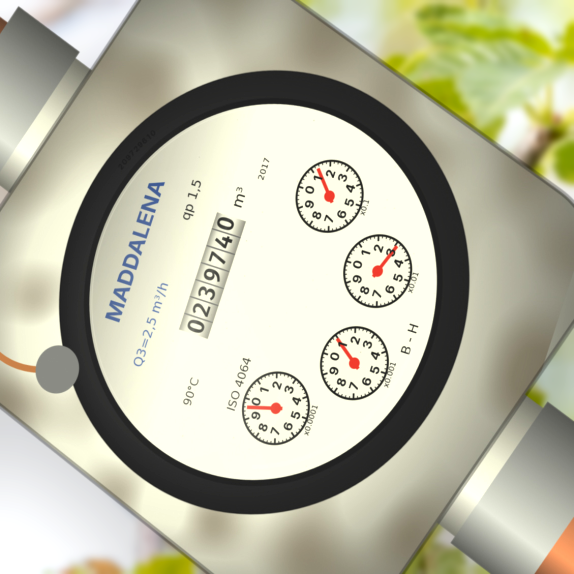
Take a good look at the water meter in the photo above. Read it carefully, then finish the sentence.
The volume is 239740.1309 m³
